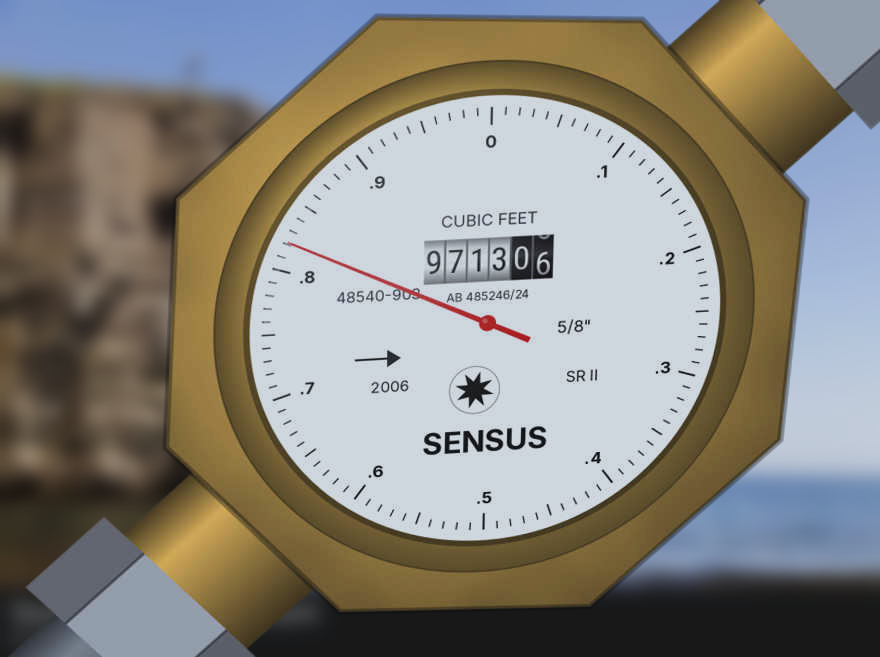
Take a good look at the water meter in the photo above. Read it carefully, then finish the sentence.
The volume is 971305.82 ft³
